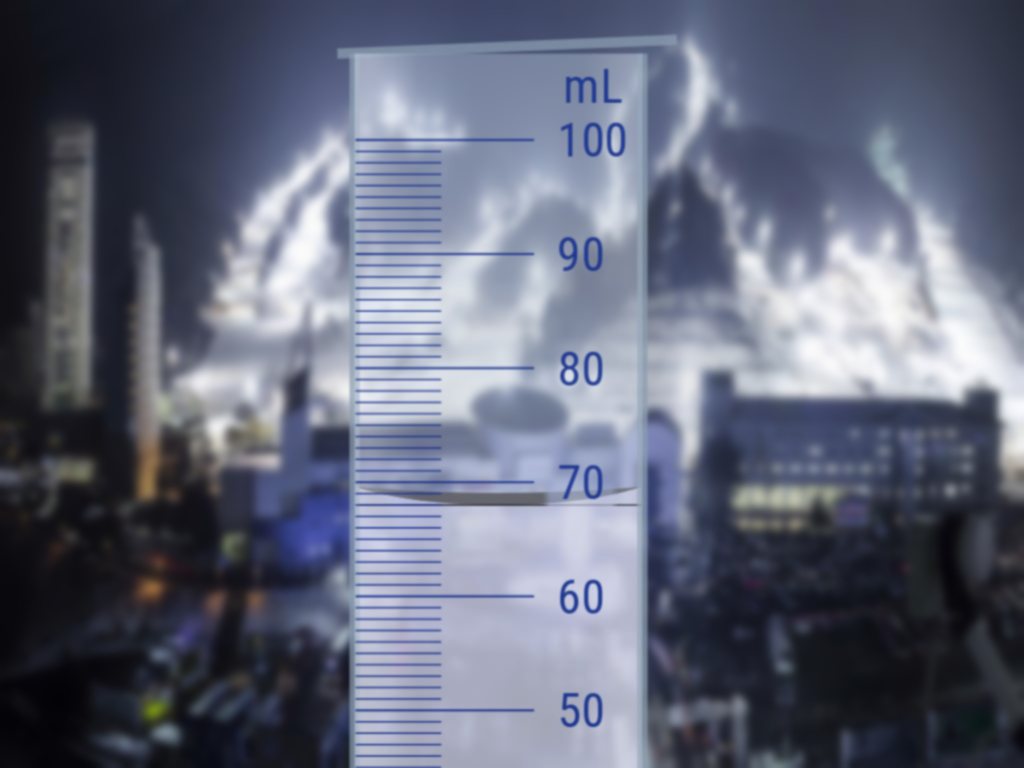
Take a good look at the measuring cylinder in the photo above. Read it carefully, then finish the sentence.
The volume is 68 mL
